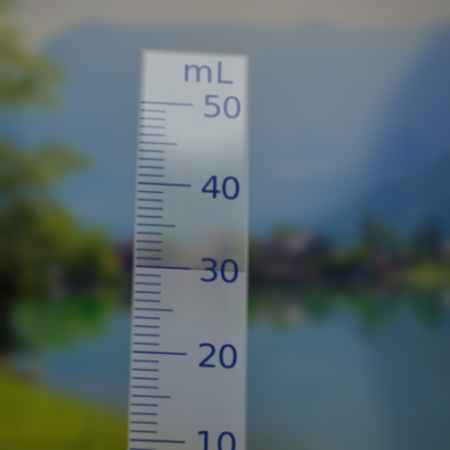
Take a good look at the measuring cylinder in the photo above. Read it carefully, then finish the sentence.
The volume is 30 mL
